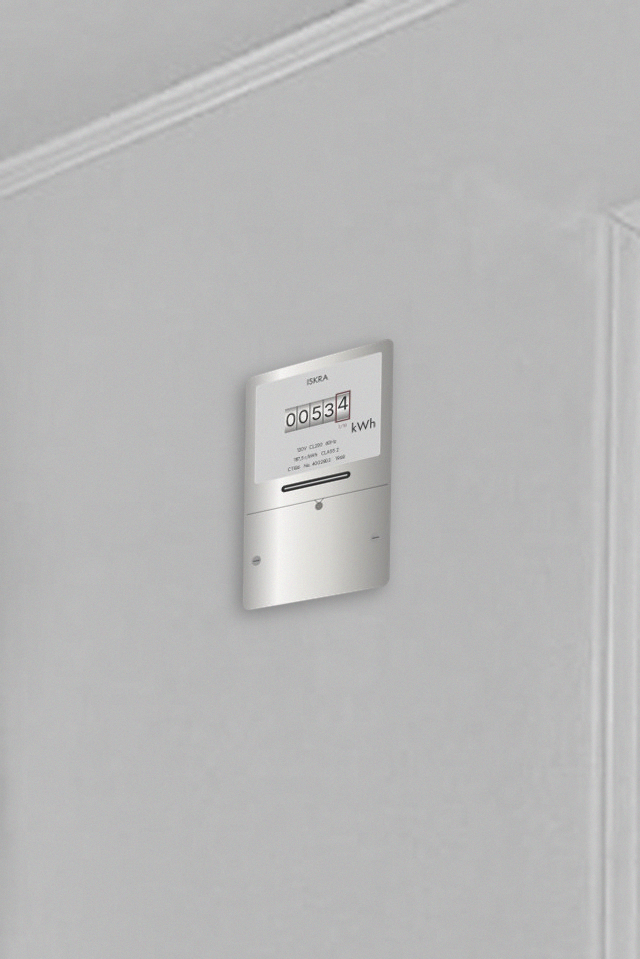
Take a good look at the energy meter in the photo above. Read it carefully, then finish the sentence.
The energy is 53.4 kWh
